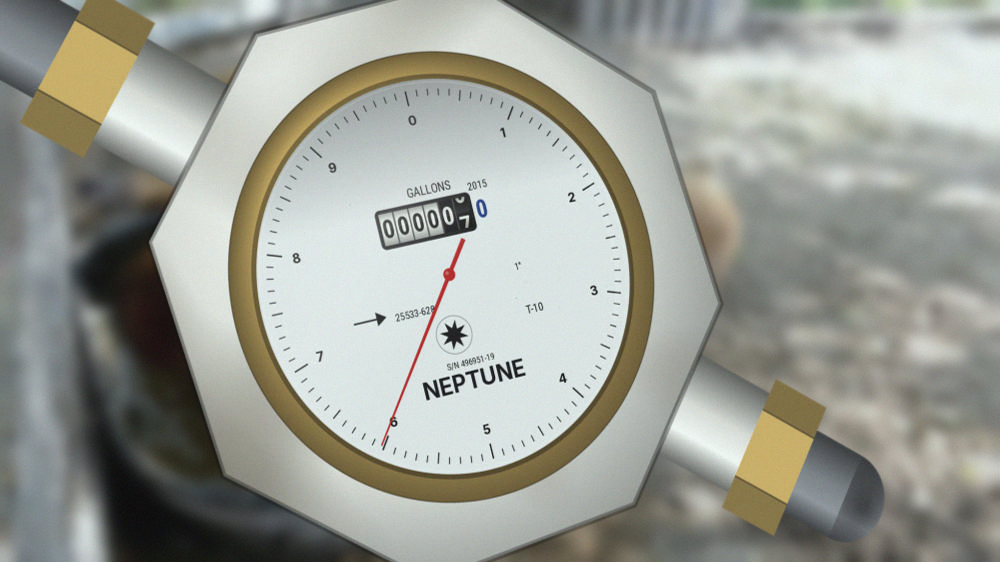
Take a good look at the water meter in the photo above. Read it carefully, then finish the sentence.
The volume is 66.0 gal
